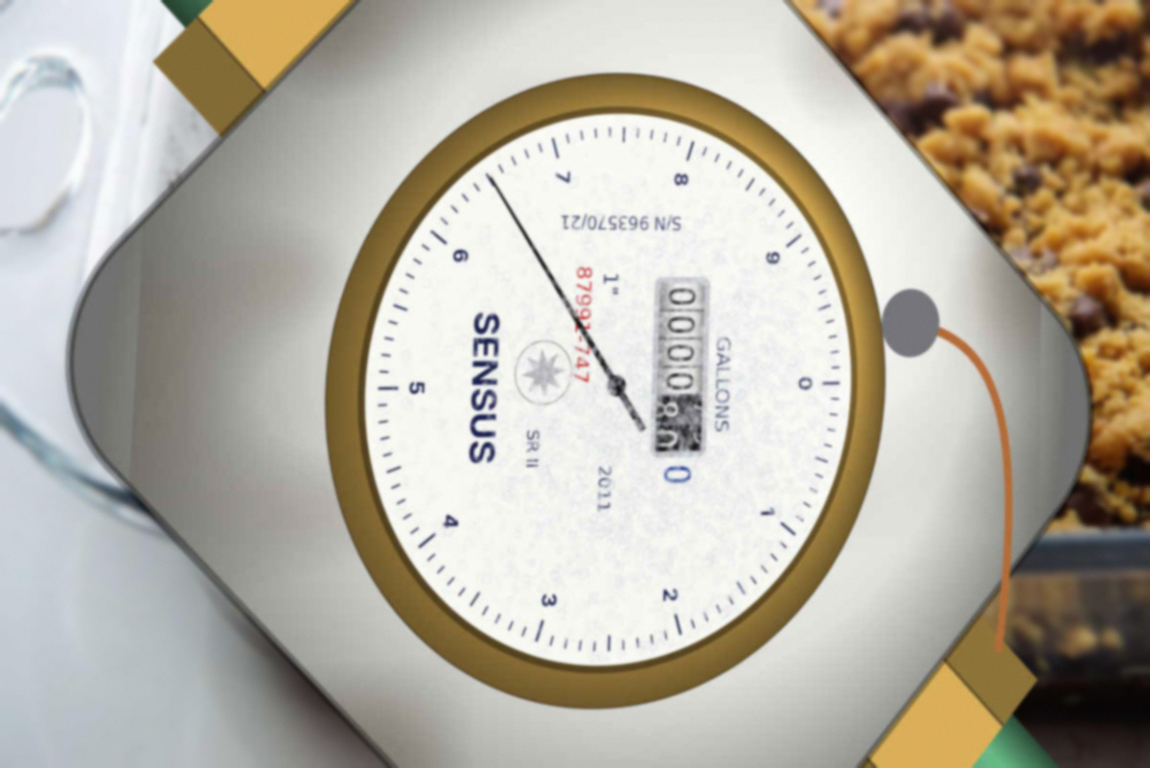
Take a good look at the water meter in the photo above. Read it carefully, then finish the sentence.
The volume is 796.5 gal
